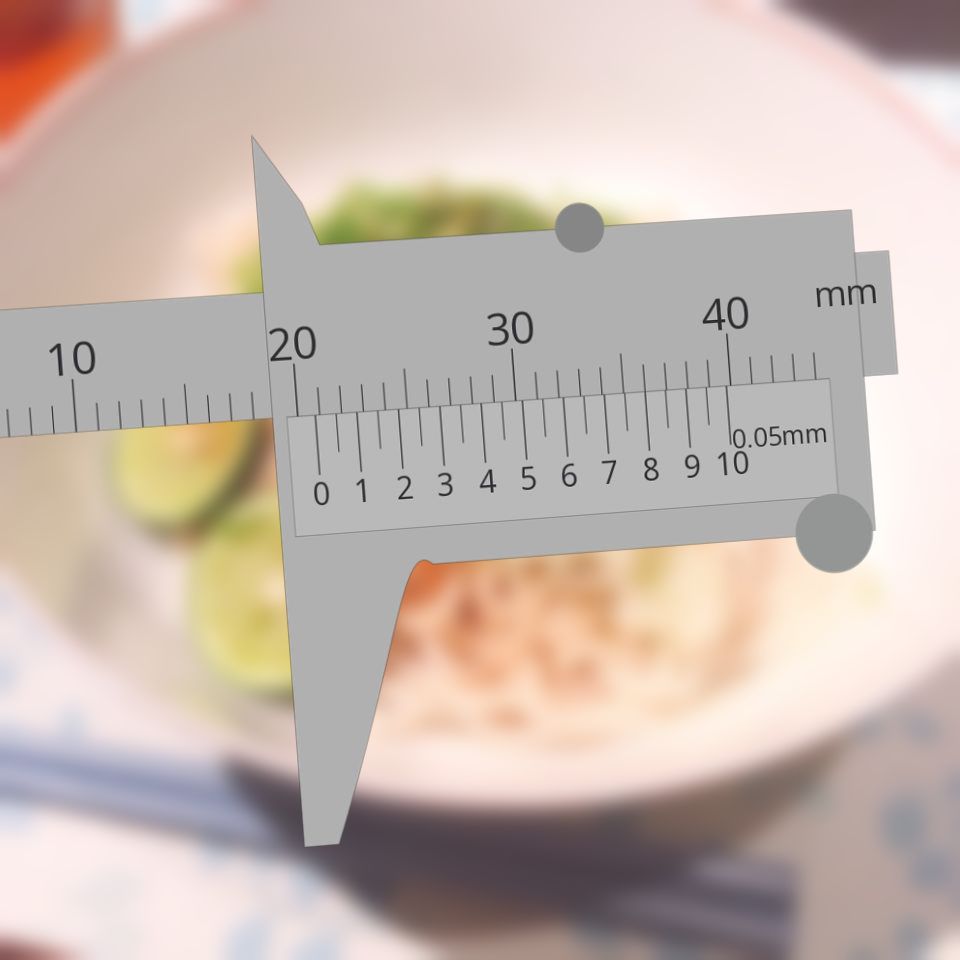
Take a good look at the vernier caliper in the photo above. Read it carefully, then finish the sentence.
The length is 20.8 mm
